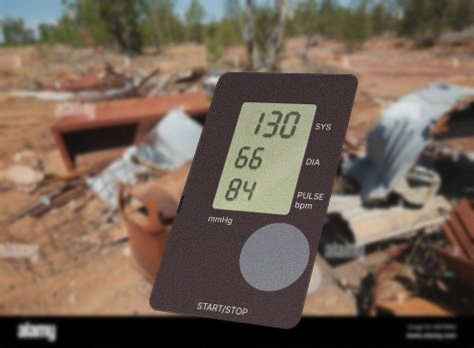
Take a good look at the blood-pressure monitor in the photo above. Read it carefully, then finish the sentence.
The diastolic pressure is 66 mmHg
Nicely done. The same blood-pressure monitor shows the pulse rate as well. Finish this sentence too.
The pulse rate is 84 bpm
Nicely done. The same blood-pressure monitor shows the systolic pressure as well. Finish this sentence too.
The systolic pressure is 130 mmHg
